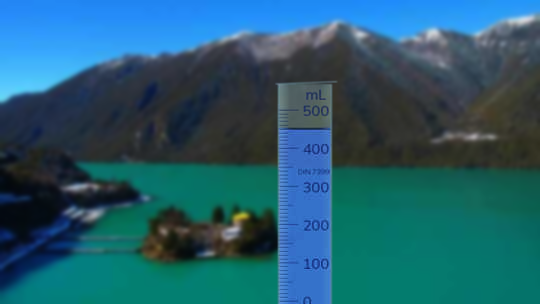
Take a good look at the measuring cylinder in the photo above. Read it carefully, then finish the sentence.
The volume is 450 mL
